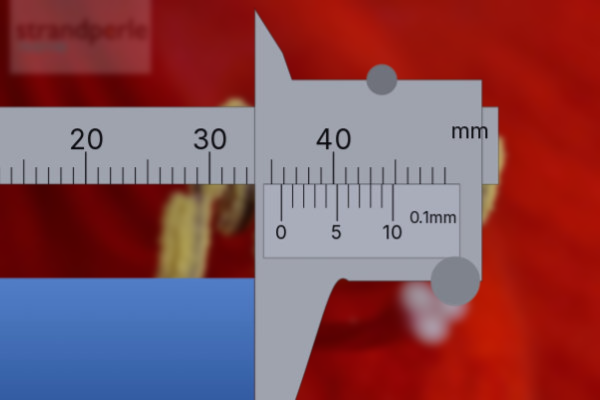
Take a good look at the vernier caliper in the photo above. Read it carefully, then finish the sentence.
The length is 35.8 mm
